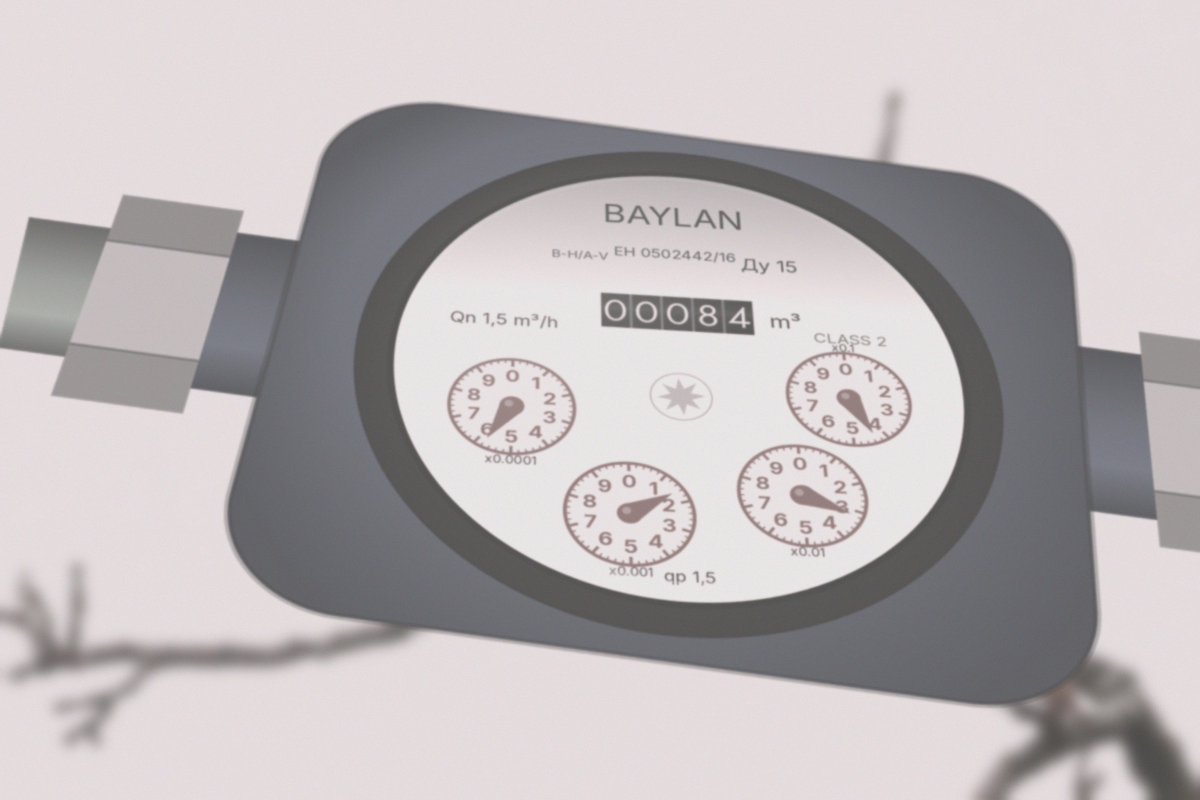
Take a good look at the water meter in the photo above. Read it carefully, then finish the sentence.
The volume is 84.4315 m³
